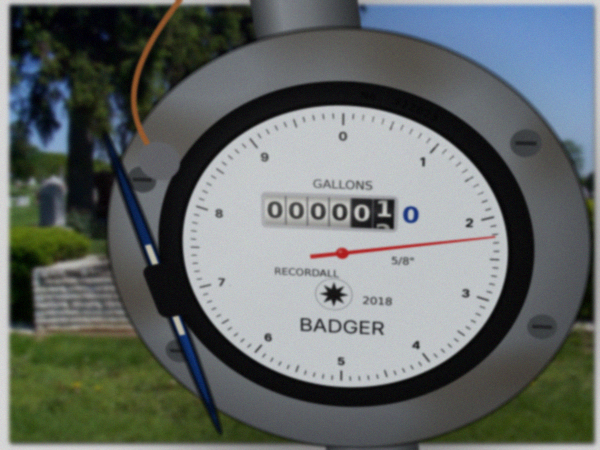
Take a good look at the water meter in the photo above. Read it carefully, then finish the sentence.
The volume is 12.2 gal
